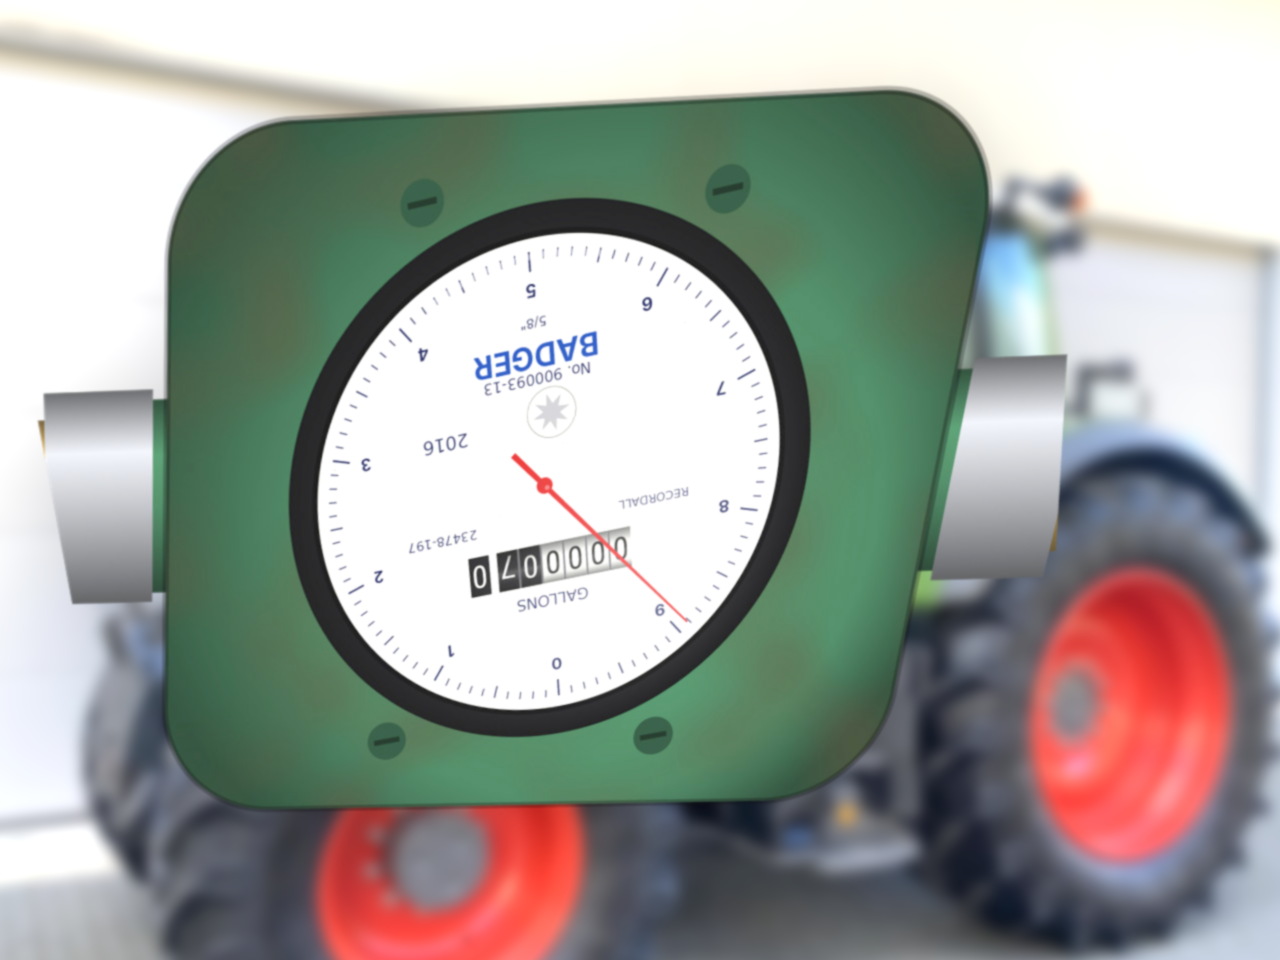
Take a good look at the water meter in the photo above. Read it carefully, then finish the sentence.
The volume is 68.9 gal
